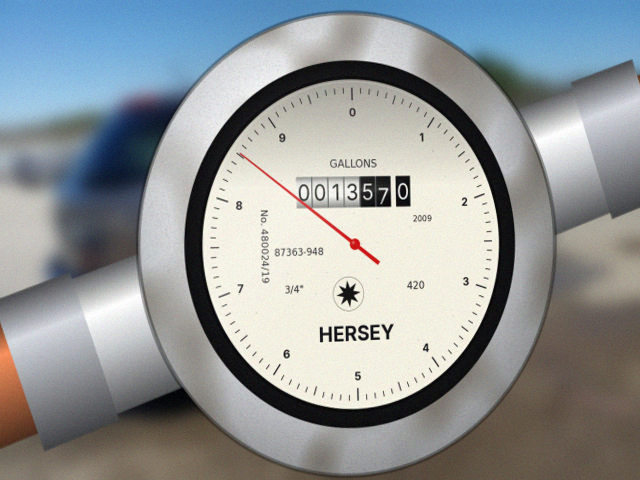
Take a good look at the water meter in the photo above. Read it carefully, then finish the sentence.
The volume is 13568.5 gal
